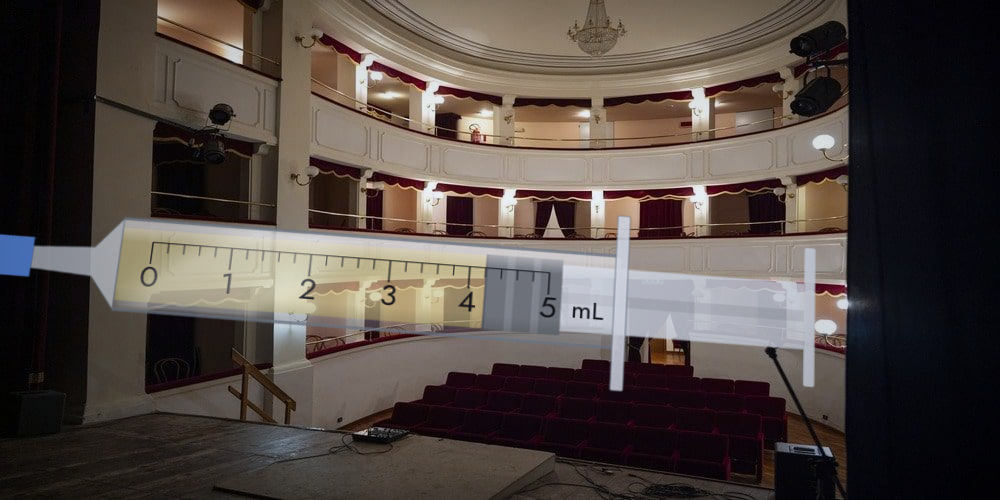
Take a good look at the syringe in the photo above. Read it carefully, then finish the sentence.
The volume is 4.2 mL
